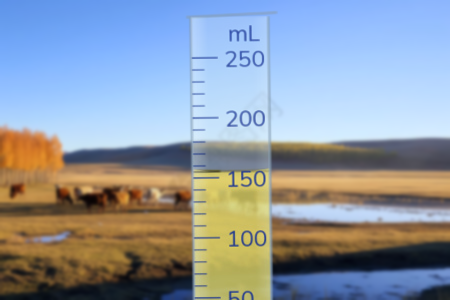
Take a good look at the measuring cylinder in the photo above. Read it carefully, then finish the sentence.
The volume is 155 mL
